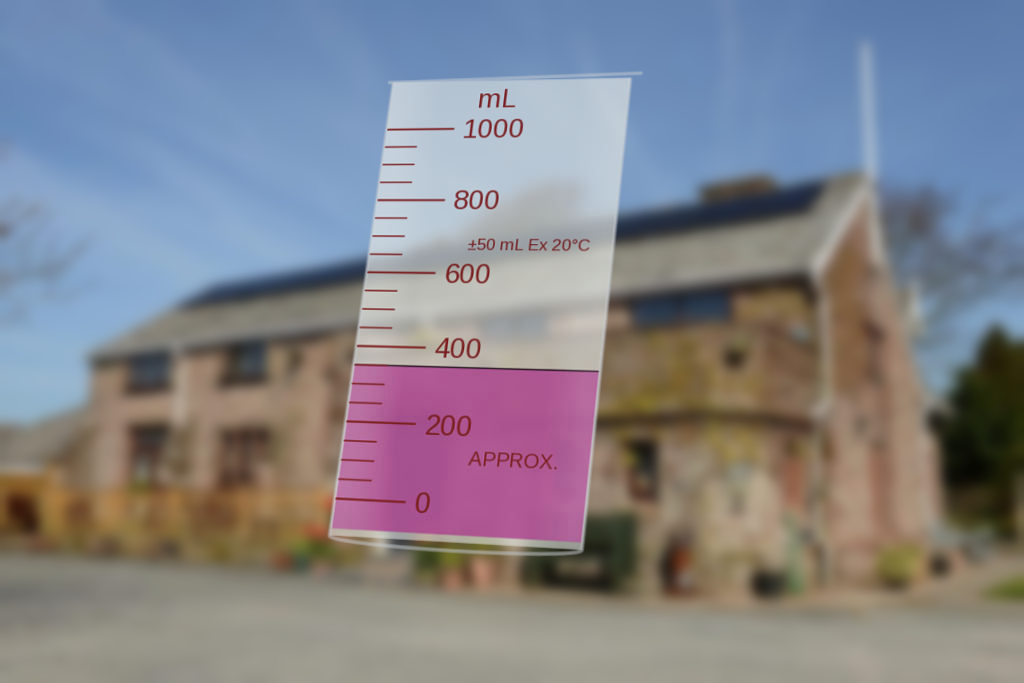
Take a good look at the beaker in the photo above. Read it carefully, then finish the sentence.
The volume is 350 mL
